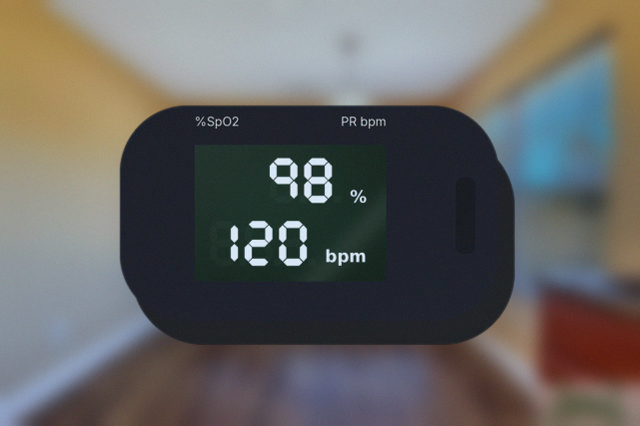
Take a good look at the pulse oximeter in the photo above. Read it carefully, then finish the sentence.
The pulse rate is 120 bpm
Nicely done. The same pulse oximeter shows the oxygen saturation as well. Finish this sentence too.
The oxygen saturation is 98 %
